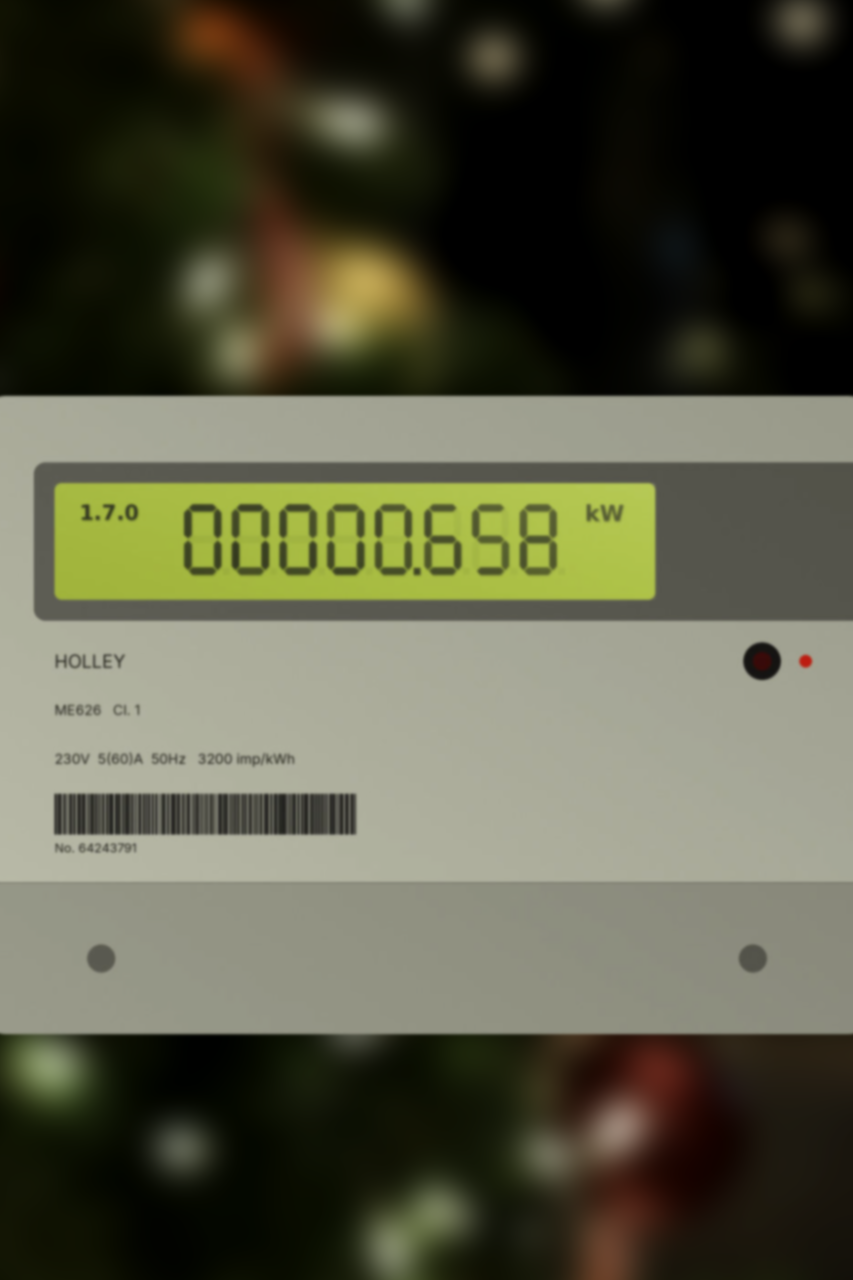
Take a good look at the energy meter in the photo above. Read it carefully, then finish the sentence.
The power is 0.658 kW
